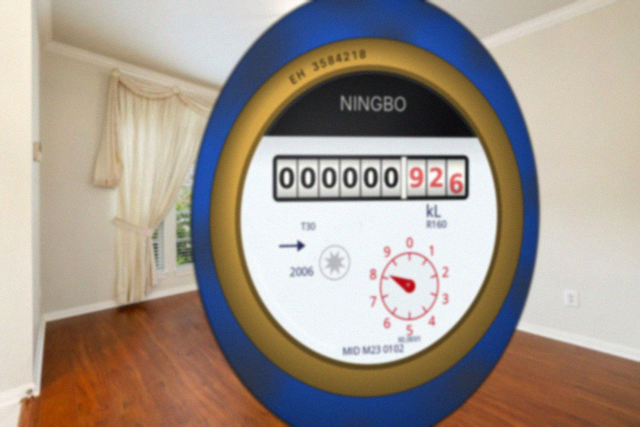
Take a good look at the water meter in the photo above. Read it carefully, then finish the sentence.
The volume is 0.9258 kL
